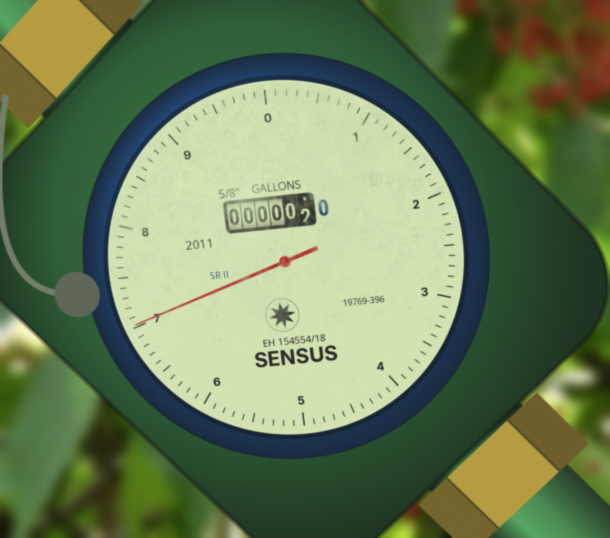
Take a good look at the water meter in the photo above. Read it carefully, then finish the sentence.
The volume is 17.0 gal
